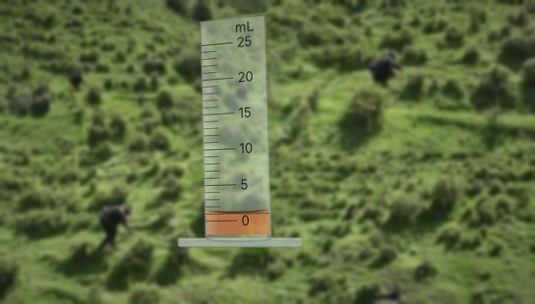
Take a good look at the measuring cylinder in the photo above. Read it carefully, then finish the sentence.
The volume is 1 mL
